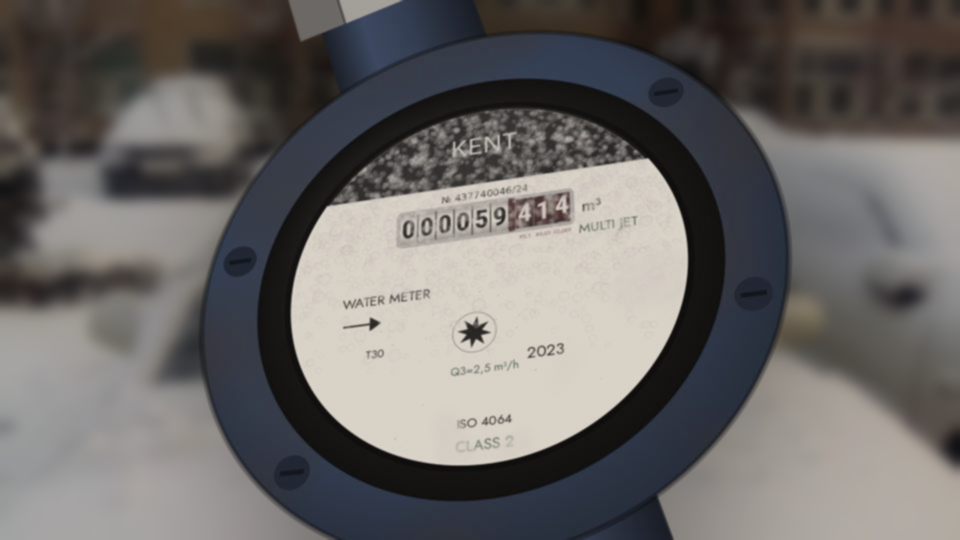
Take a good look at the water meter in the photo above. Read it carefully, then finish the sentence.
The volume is 59.414 m³
